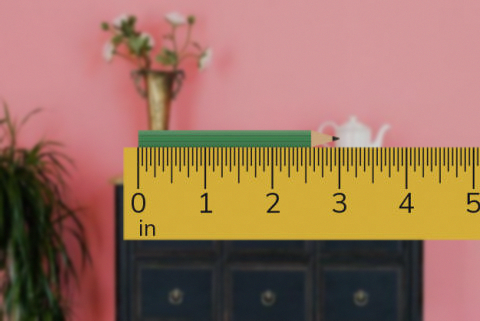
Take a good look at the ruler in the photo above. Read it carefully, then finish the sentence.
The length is 3 in
